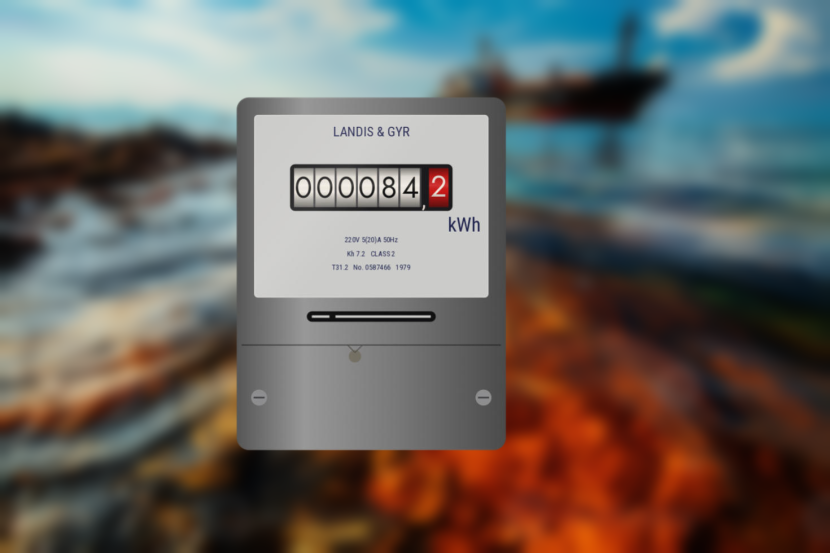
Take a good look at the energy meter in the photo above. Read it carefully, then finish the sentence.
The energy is 84.2 kWh
